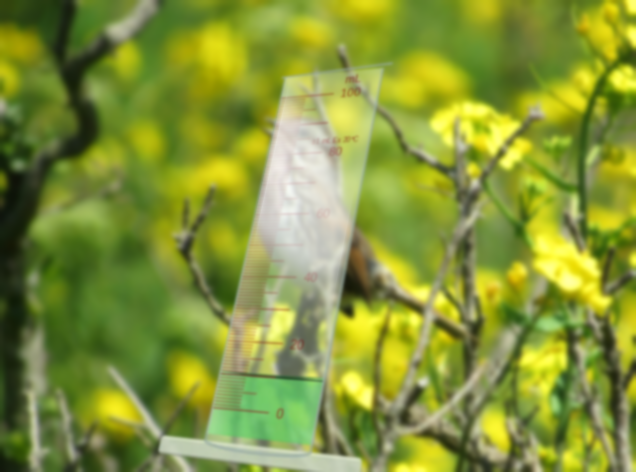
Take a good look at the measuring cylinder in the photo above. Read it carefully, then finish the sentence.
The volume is 10 mL
